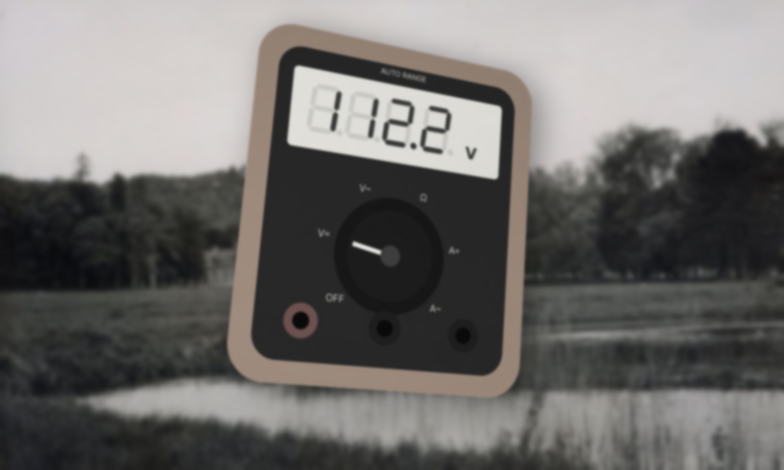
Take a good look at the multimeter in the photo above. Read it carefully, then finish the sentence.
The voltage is 112.2 V
